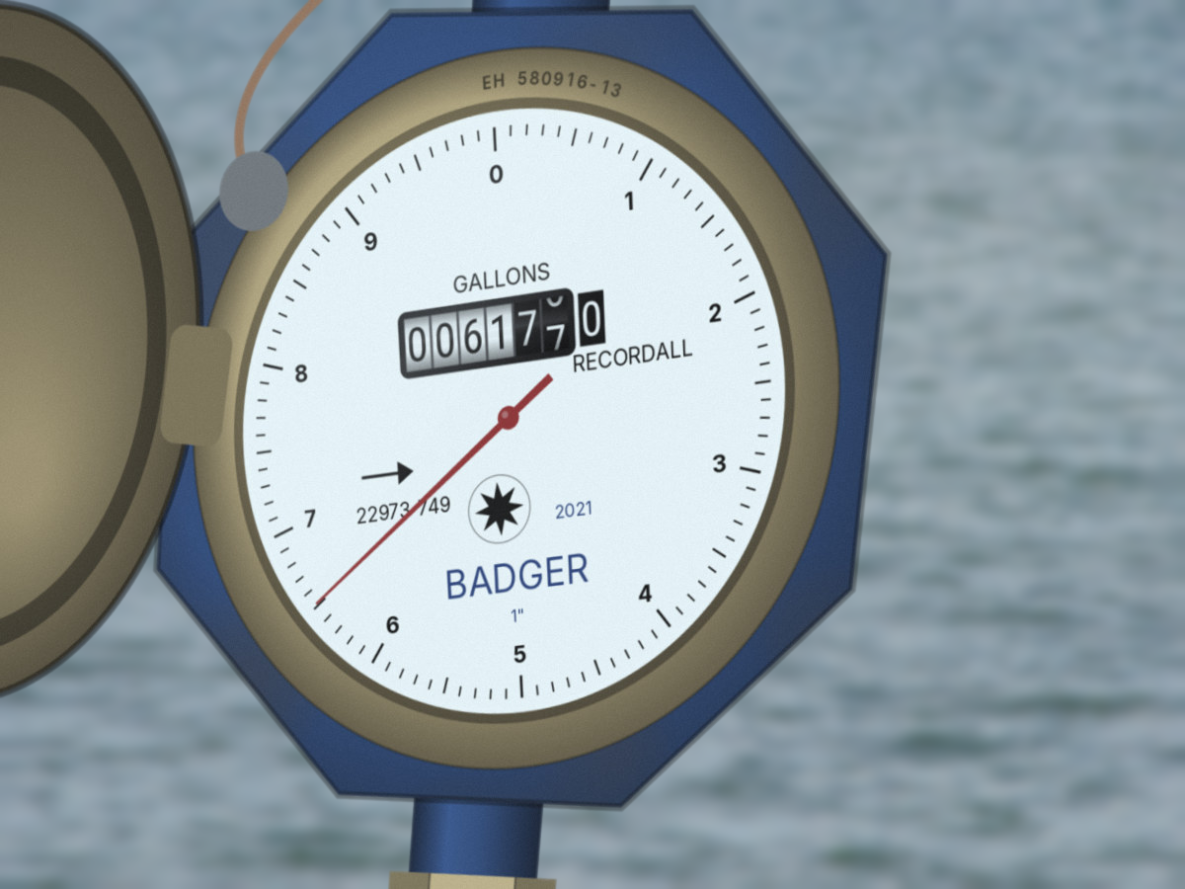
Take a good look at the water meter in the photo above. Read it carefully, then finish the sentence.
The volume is 61766.5 gal
